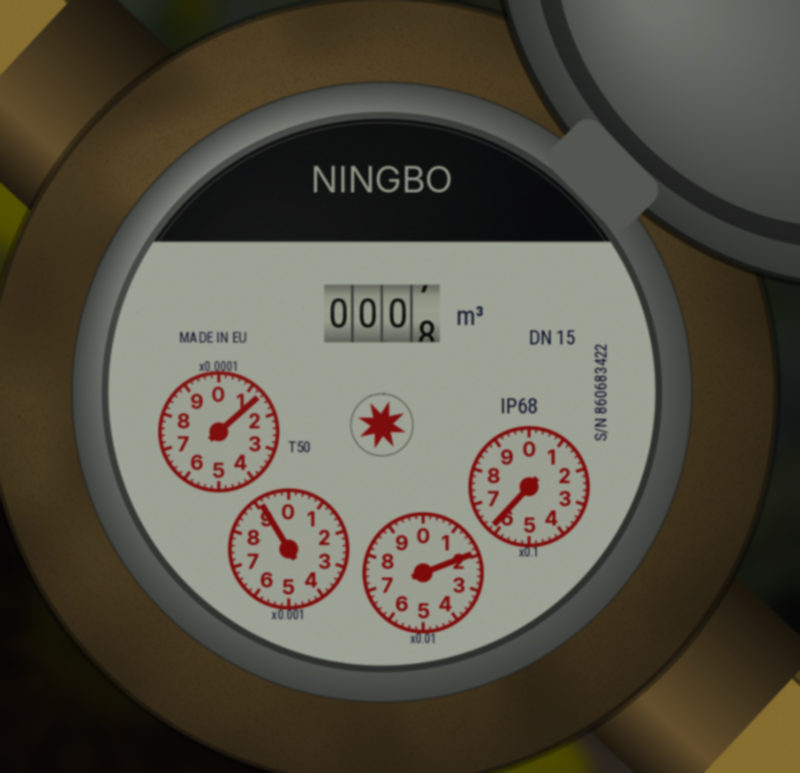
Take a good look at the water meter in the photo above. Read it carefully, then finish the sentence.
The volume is 7.6191 m³
